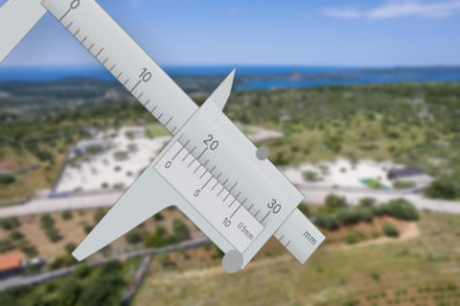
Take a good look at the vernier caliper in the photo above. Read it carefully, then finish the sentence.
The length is 18.0 mm
